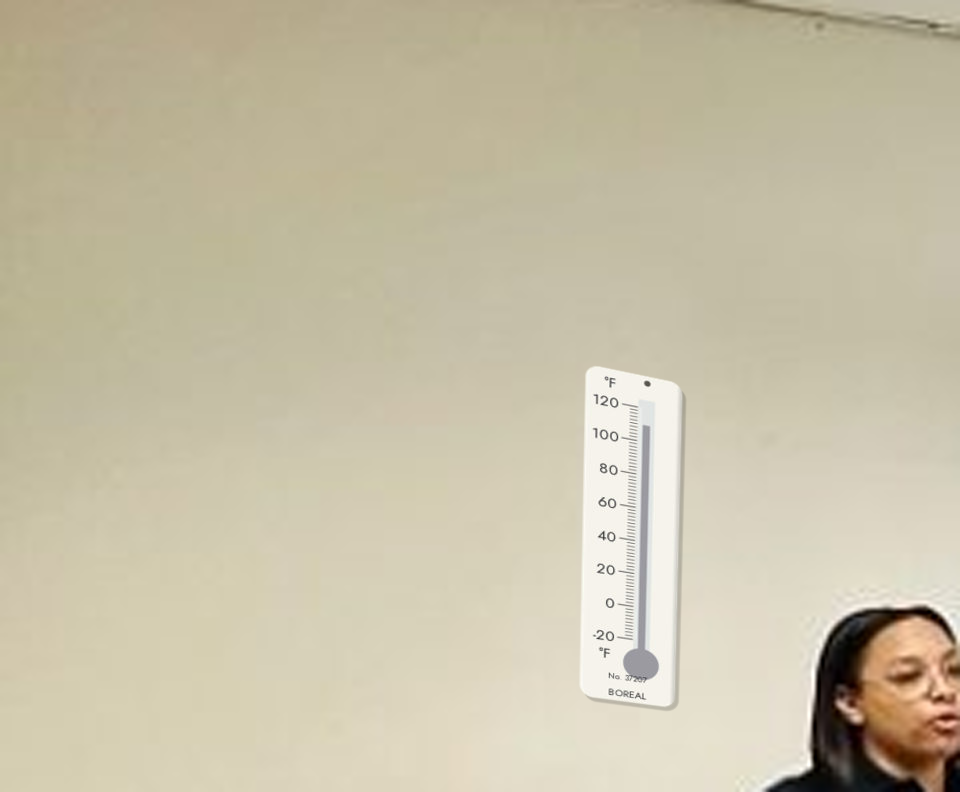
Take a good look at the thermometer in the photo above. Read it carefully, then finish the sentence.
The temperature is 110 °F
